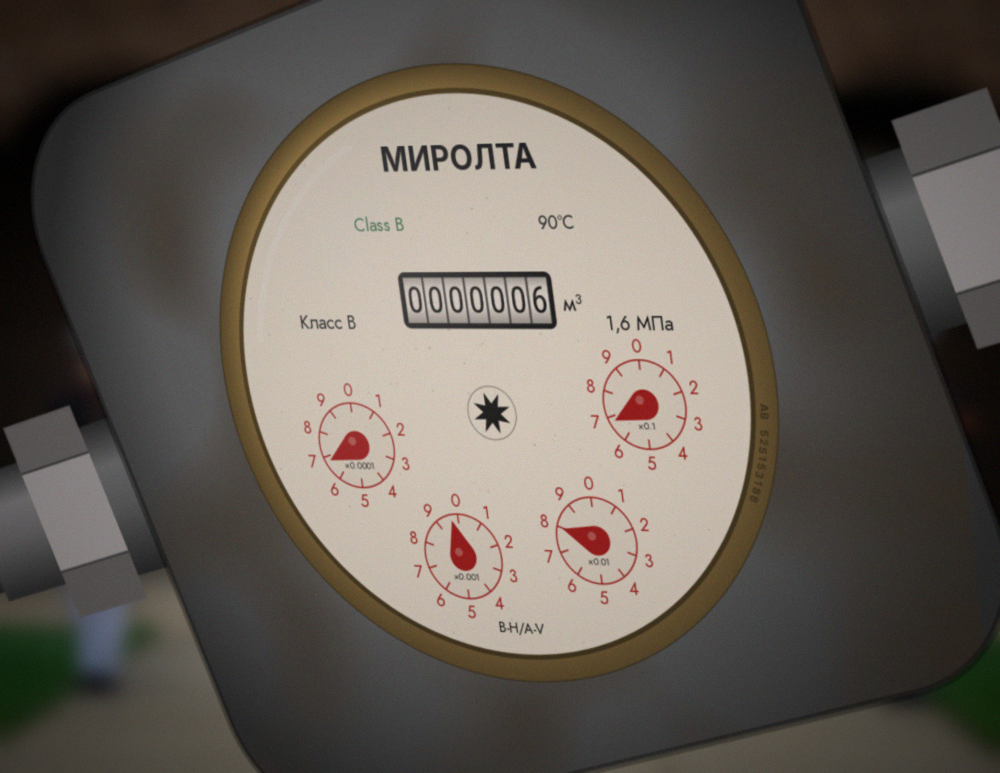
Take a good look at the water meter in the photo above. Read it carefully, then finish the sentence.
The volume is 6.6796 m³
